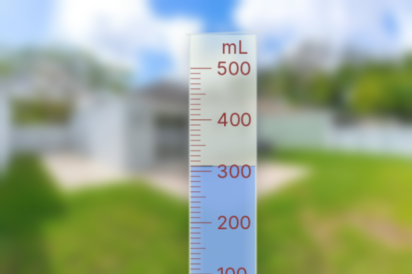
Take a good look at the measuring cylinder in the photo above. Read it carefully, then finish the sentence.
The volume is 310 mL
